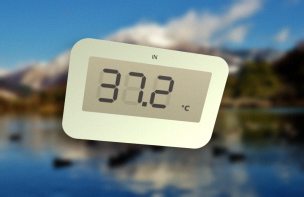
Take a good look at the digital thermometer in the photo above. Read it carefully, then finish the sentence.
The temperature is 37.2 °C
